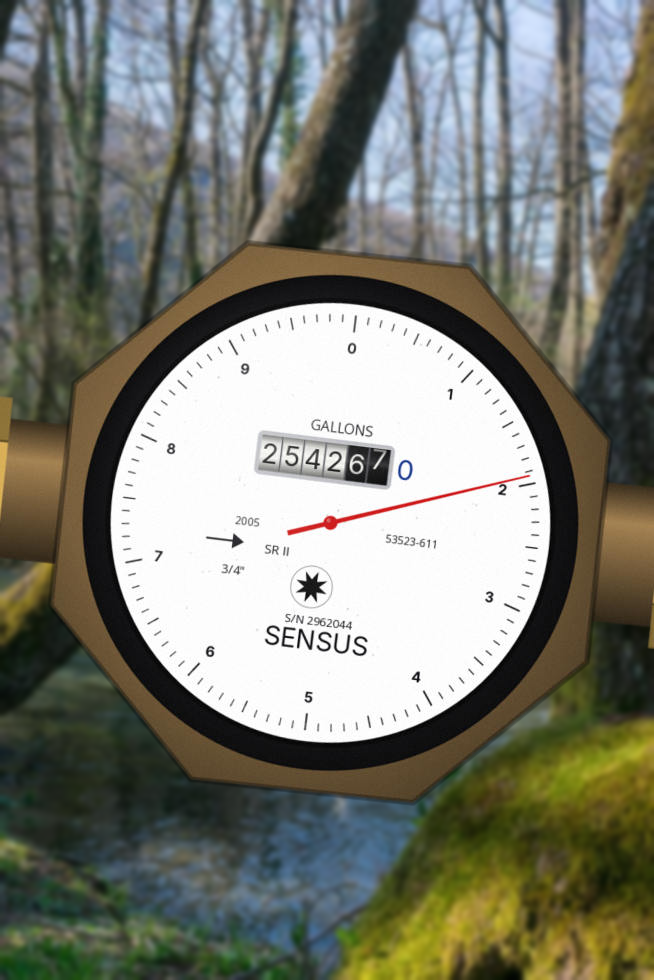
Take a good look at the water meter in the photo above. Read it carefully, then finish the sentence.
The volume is 2542671.9 gal
